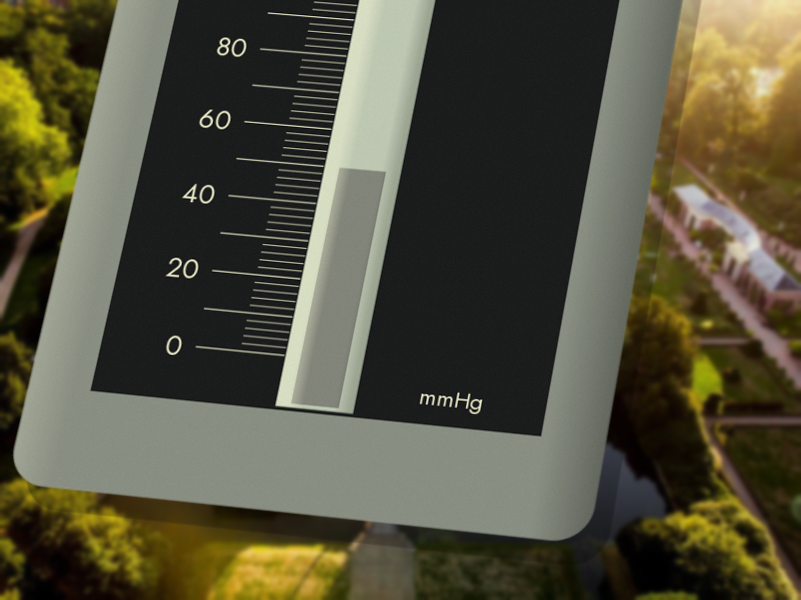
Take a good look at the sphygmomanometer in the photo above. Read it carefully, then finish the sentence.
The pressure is 50 mmHg
